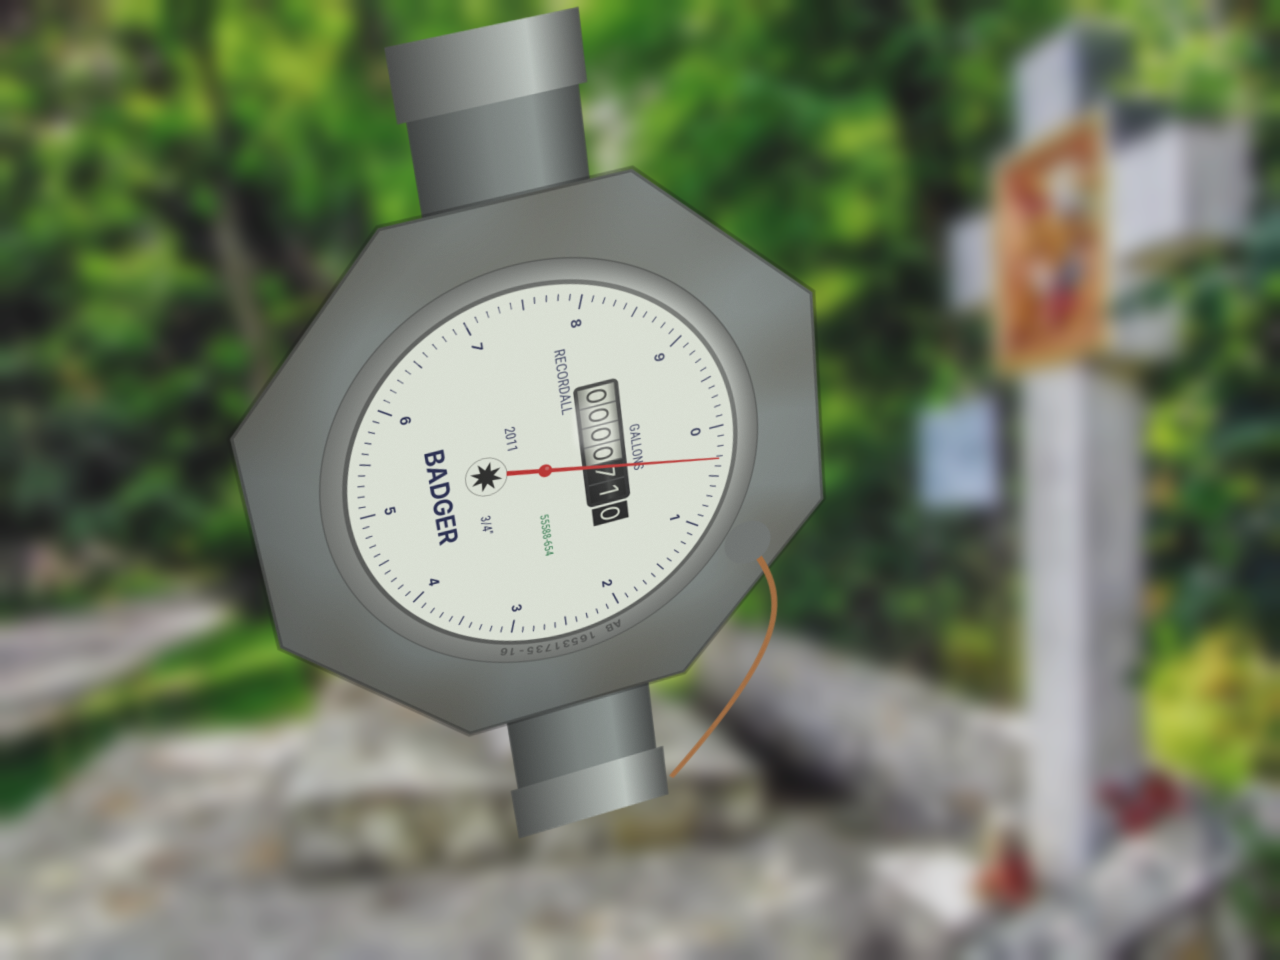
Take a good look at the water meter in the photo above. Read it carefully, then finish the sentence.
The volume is 710.3 gal
